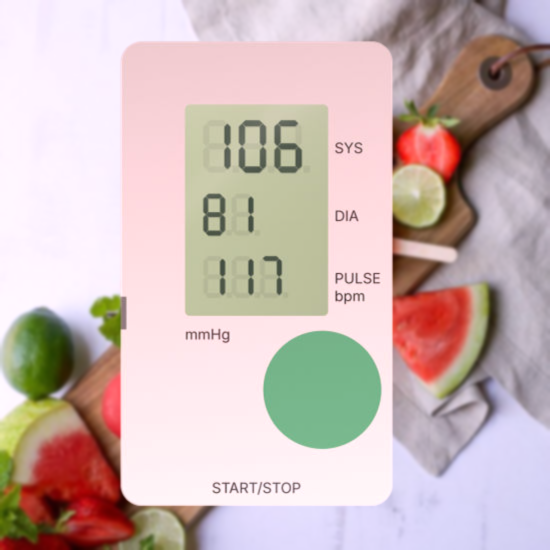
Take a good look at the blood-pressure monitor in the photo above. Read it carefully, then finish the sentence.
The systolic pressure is 106 mmHg
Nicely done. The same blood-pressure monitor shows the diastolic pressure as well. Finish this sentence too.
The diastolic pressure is 81 mmHg
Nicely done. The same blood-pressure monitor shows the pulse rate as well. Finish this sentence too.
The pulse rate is 117 bpm
